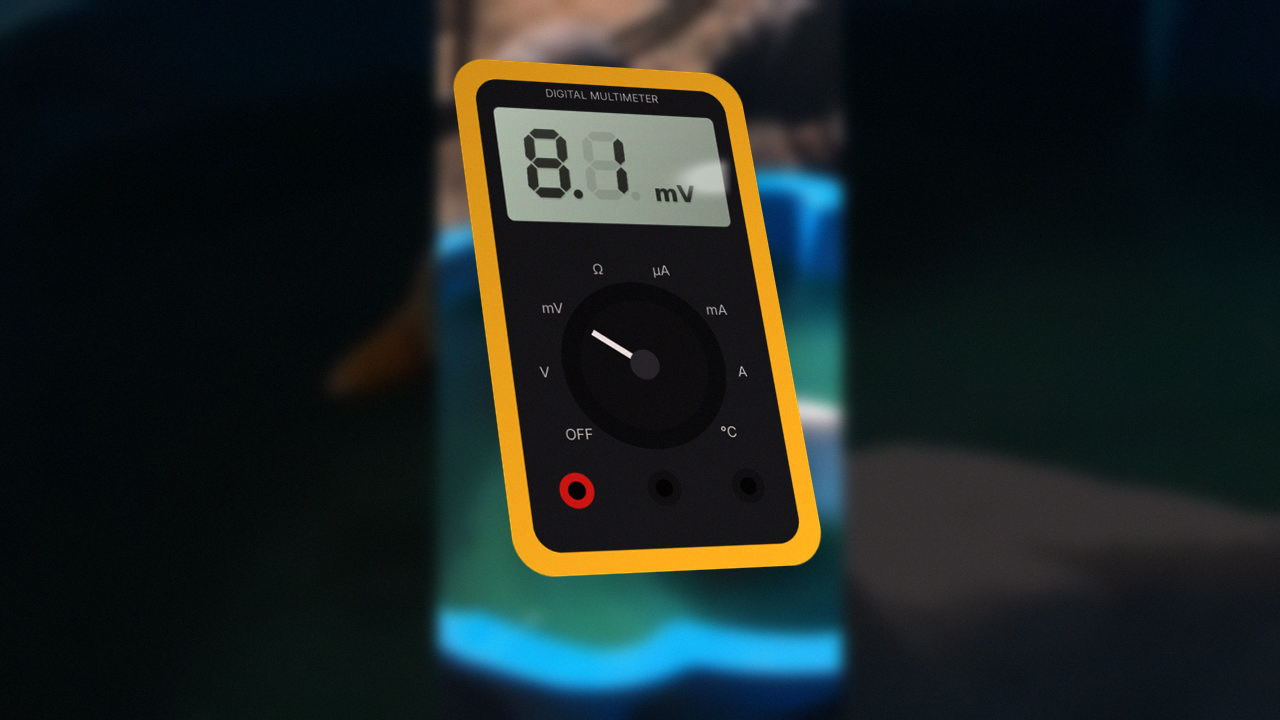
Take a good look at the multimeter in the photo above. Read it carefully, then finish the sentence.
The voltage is 8.1 mV
